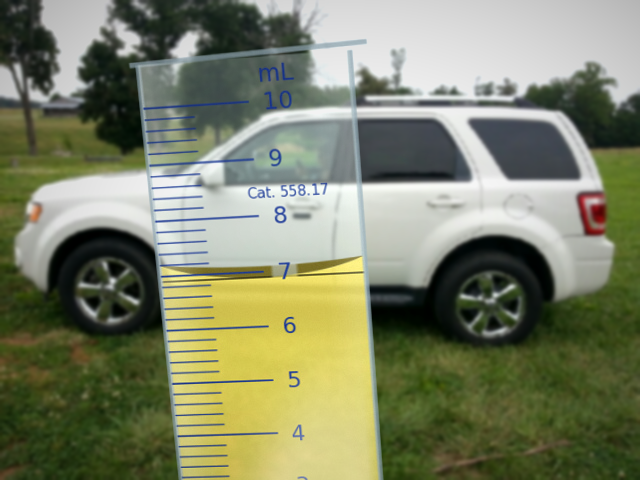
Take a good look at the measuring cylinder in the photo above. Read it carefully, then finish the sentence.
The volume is 6.9 mL
